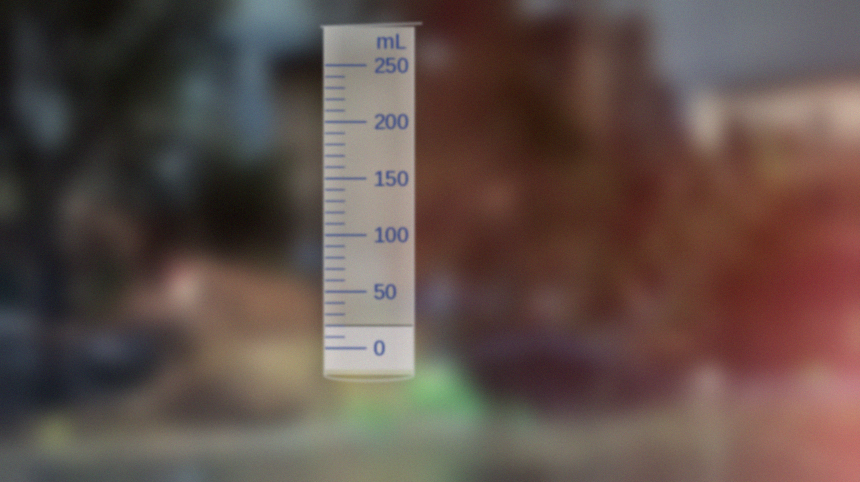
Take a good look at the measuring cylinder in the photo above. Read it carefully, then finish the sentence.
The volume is 20 mL
